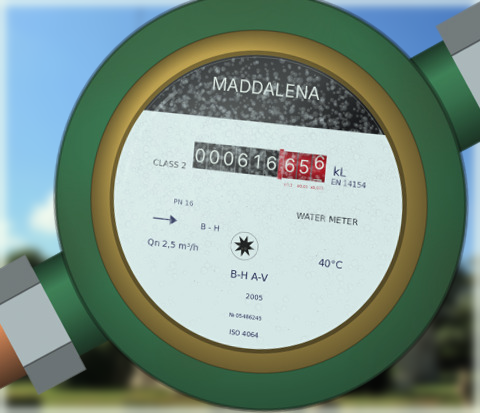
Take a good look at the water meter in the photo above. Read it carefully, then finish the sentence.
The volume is 616.656 kL
